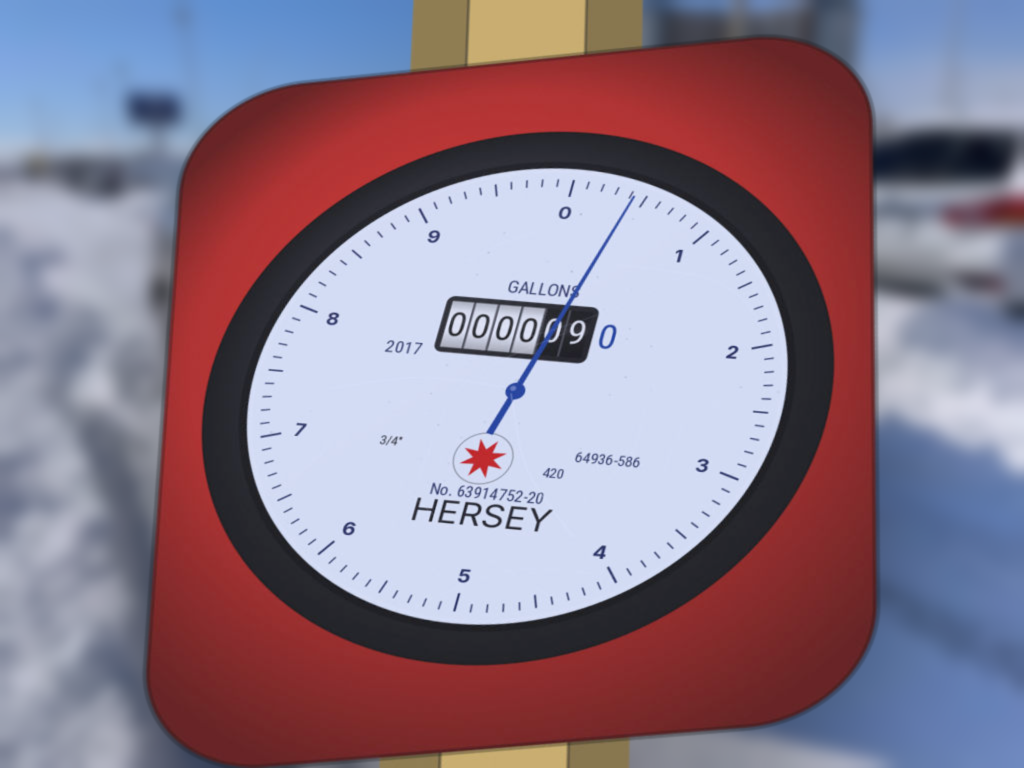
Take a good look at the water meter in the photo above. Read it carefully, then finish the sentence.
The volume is 90.4 gal
